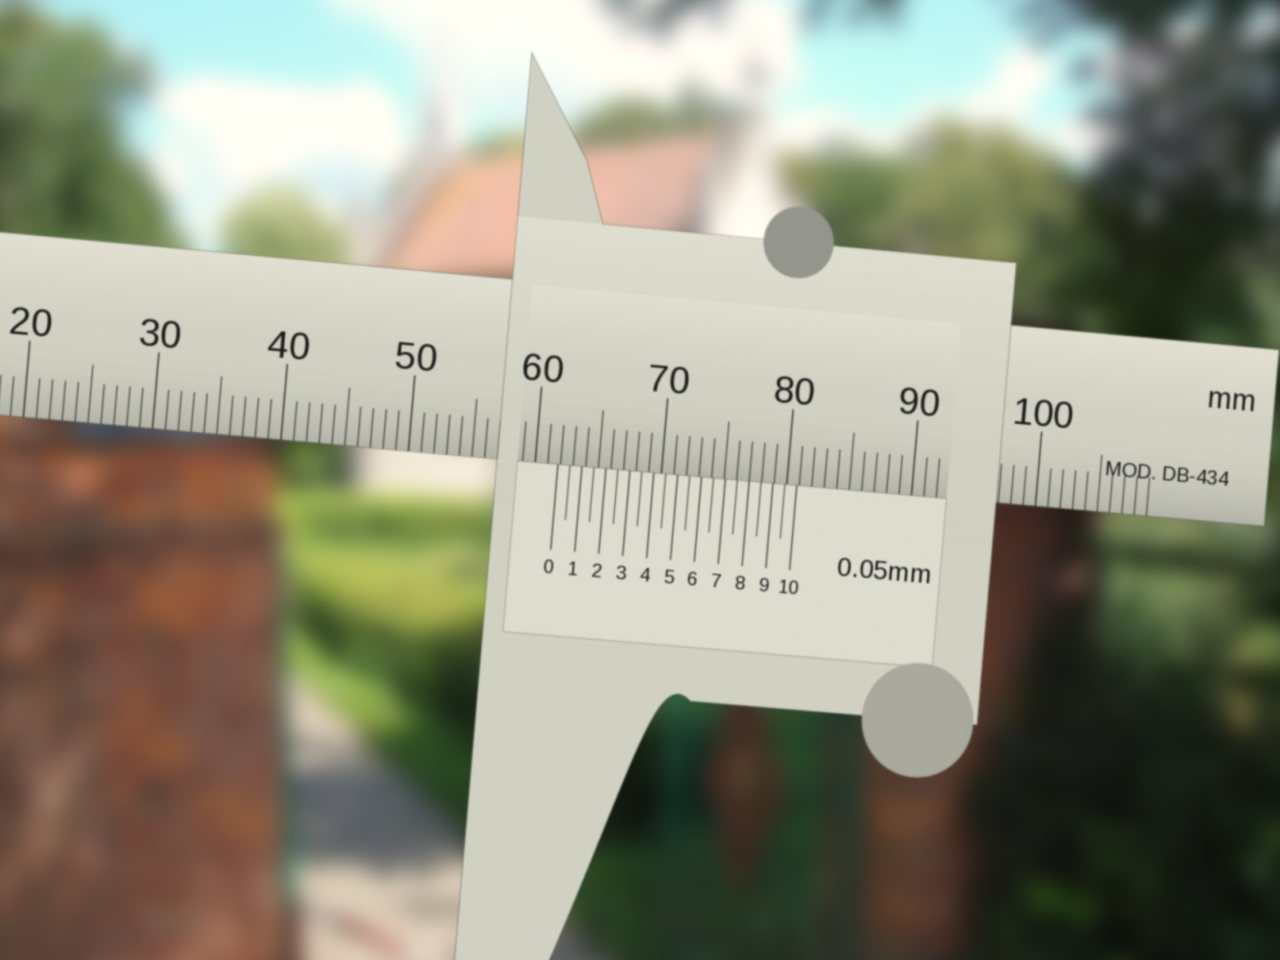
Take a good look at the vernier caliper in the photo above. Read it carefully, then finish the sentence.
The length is 61.8 mm
